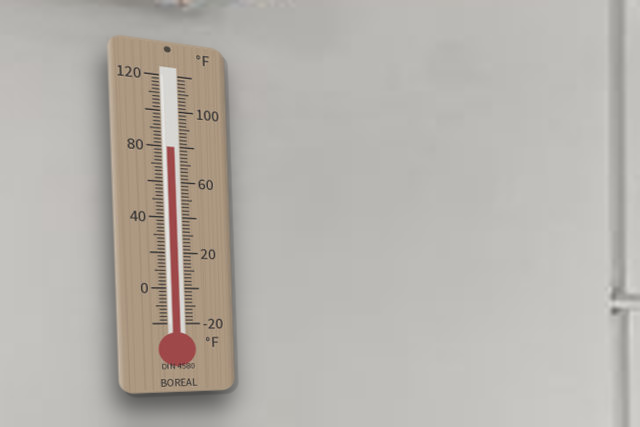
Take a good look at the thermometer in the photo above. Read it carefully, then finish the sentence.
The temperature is 80 °F
